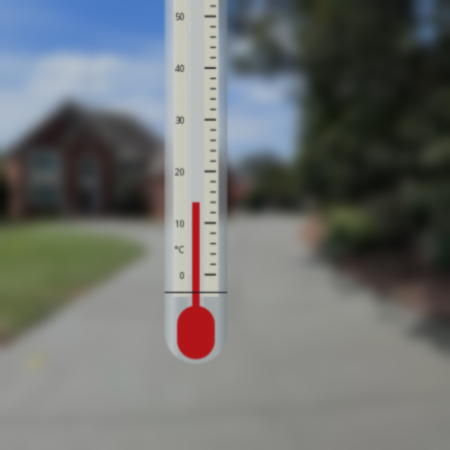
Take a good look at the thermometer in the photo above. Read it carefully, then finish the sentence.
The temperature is 14 °C
